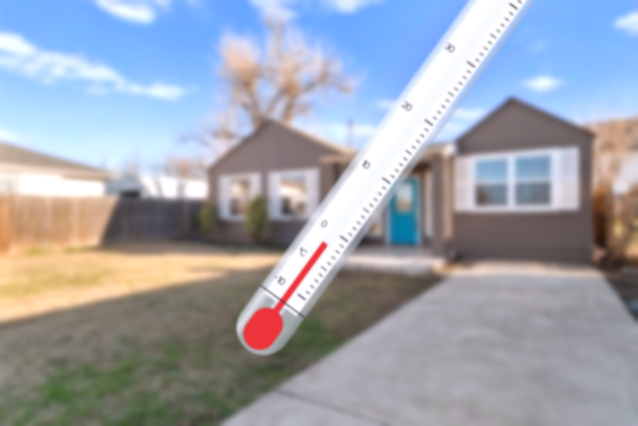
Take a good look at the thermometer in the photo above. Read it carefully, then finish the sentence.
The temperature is -2 °C
